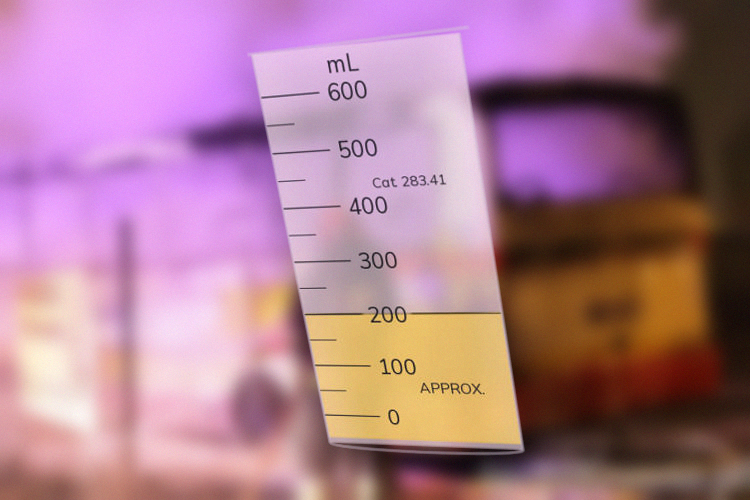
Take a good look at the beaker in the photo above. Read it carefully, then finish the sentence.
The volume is 200 mL
